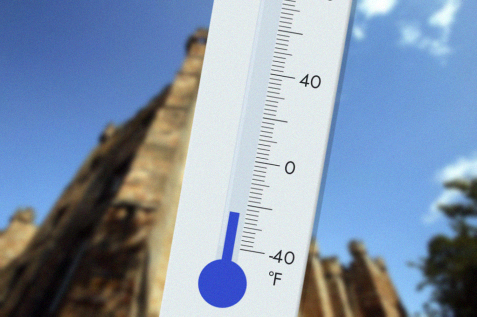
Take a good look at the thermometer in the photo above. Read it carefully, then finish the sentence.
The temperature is -24 °F
